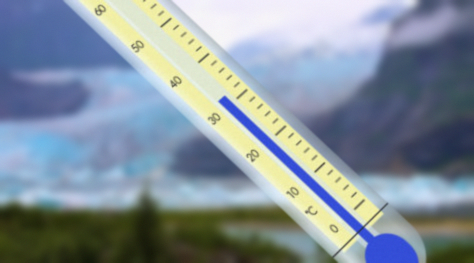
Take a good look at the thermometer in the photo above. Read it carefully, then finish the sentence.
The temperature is 32 °C
